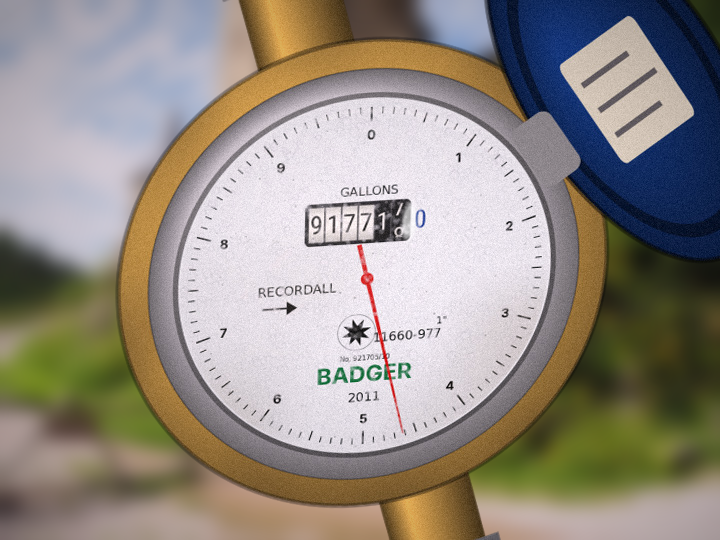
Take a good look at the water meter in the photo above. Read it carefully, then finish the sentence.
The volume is 9177174.6 gal
